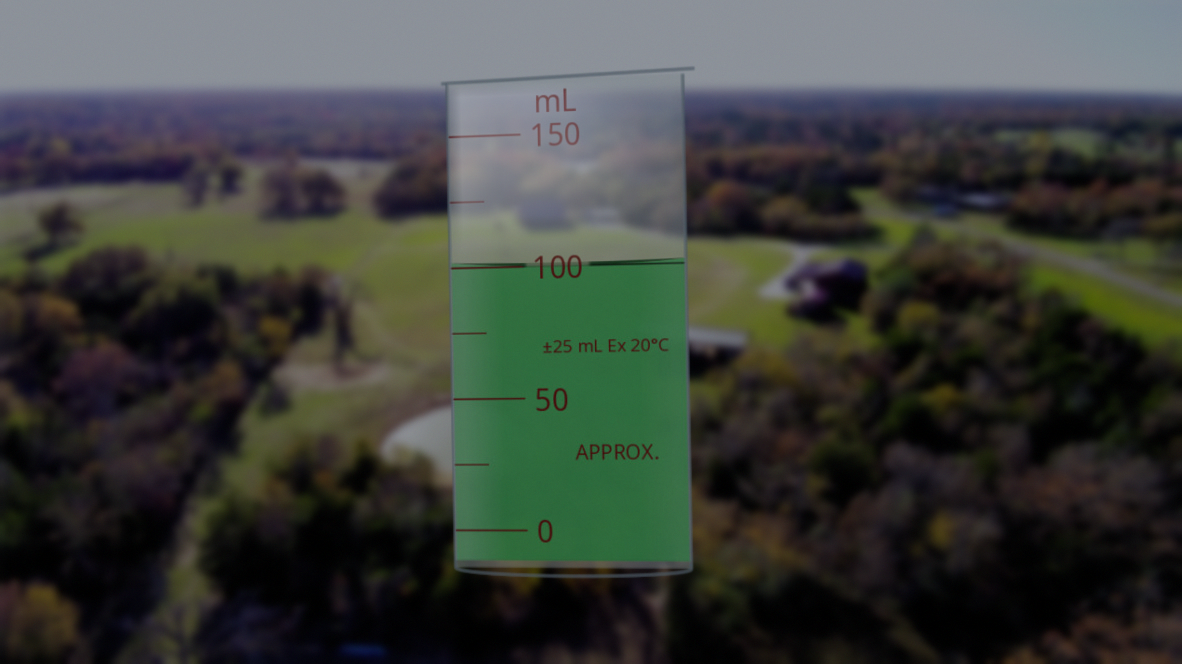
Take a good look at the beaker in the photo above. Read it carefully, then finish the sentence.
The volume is 100 mL
